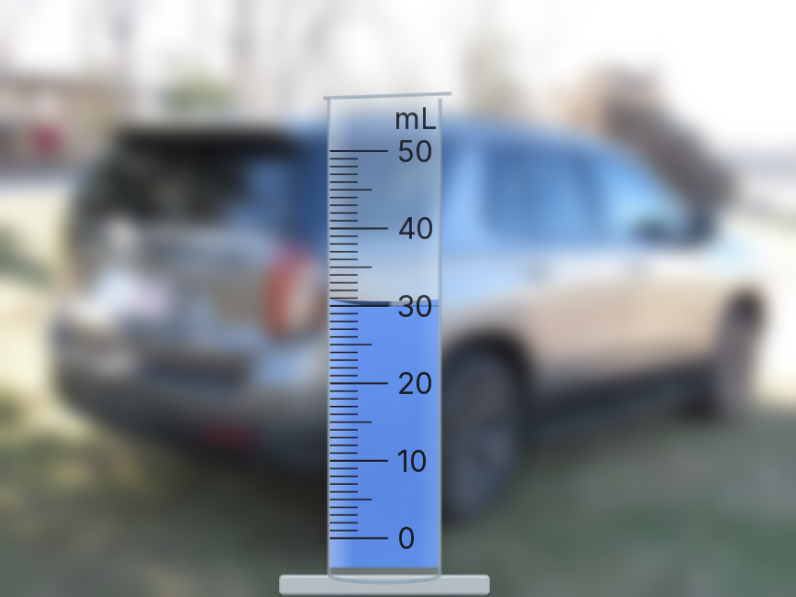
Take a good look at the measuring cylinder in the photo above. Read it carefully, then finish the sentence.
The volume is 30 mL
